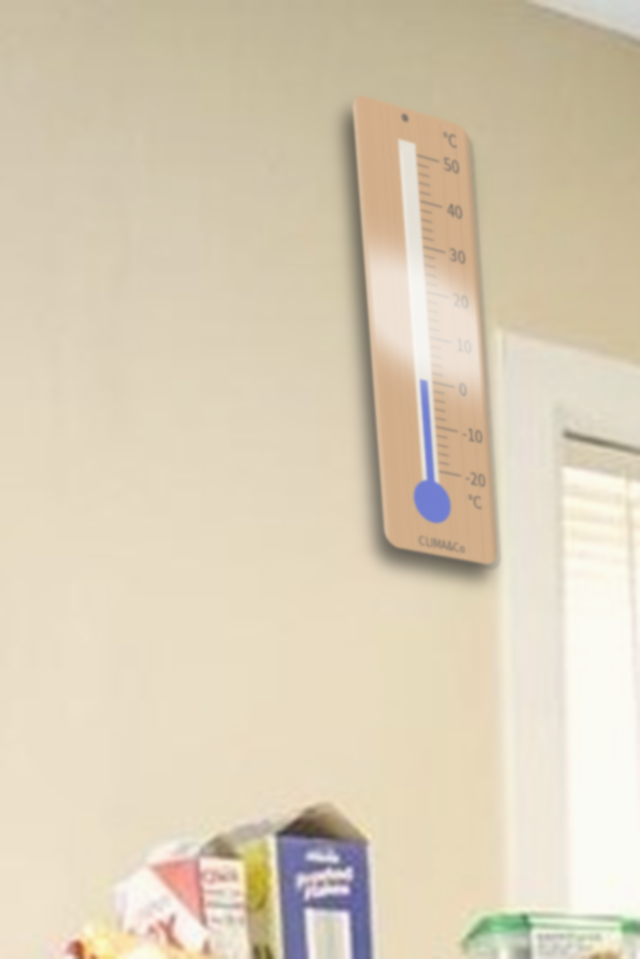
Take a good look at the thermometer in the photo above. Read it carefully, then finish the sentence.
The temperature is 0 °C
